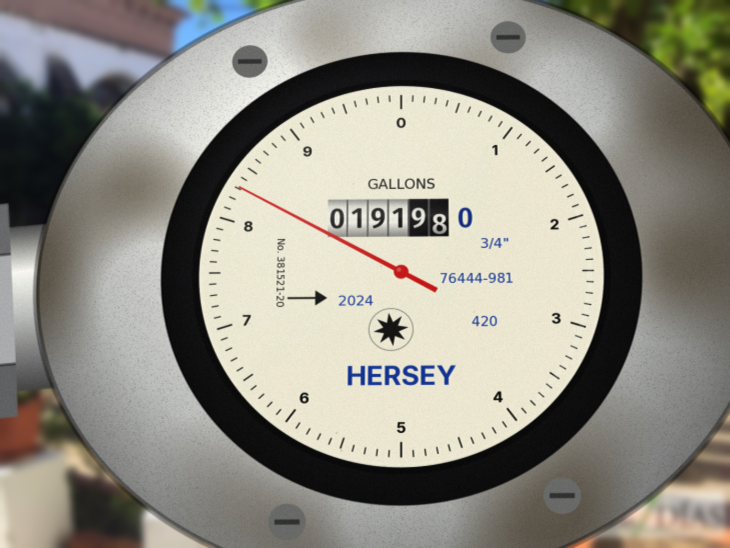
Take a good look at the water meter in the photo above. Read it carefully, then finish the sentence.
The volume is 191978.3 gal
